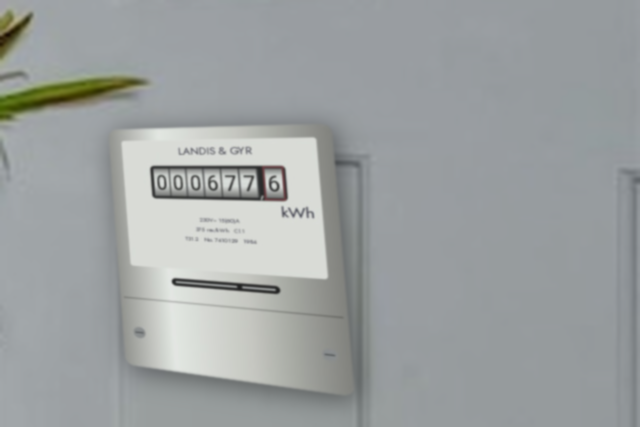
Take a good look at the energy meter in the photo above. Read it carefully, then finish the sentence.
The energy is 677.6 kWh
